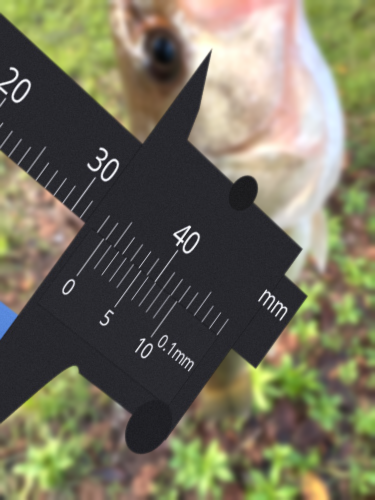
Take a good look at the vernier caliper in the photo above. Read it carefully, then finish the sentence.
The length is 33.8 mm
